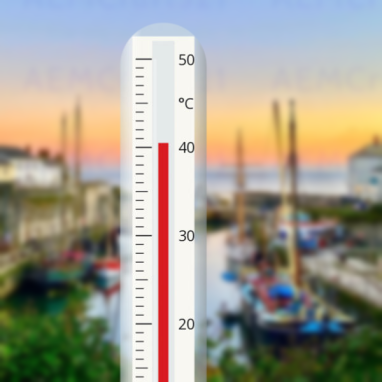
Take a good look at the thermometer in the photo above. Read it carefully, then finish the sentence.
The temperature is 40.5 °C
